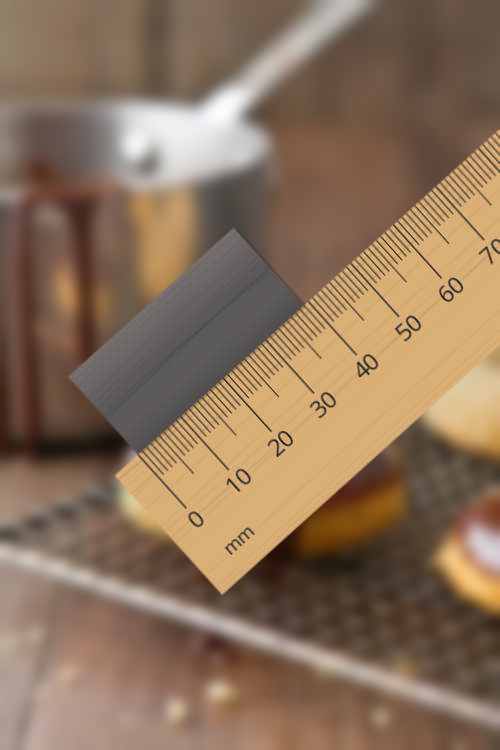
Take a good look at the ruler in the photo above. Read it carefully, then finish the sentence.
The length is 39 mm
